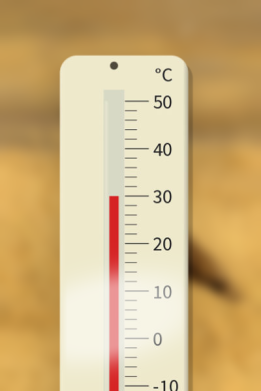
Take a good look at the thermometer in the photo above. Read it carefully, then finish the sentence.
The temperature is 30 °C
